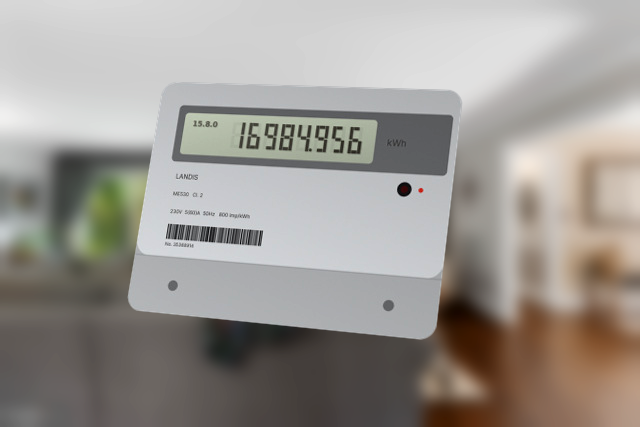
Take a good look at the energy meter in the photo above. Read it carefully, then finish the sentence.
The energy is 16984.956 kWh
